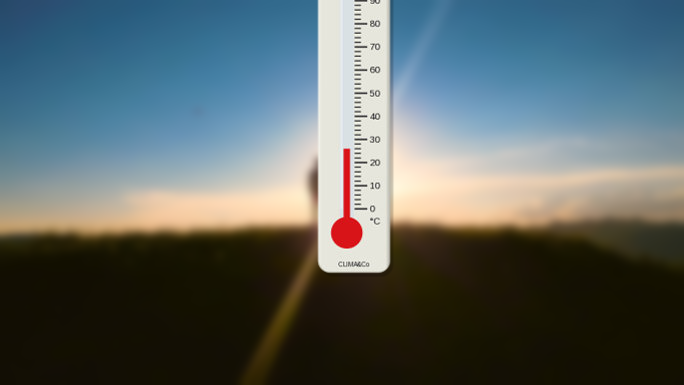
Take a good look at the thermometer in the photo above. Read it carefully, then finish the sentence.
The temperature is 26 °C
